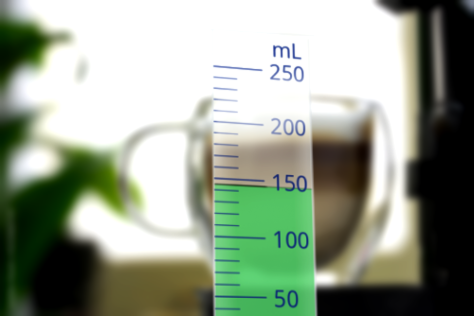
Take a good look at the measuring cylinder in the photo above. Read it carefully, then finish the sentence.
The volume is 145 mL
